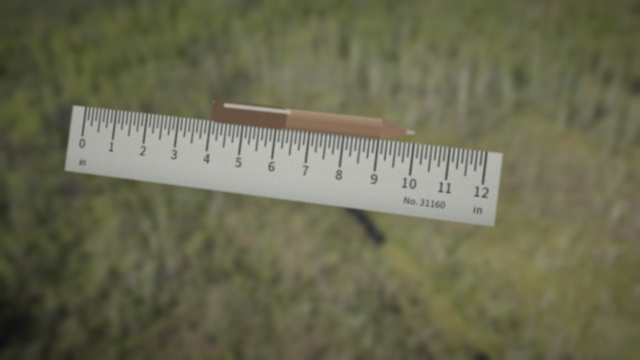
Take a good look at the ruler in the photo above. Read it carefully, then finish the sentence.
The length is 6 in
